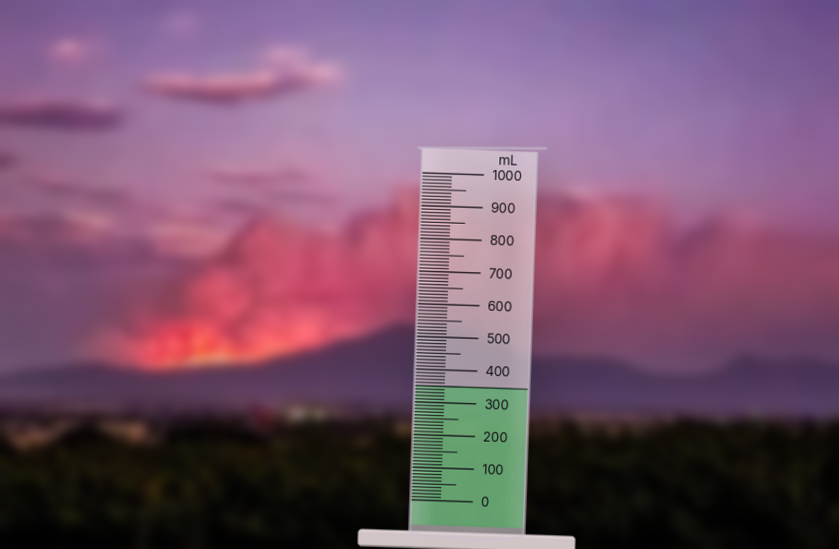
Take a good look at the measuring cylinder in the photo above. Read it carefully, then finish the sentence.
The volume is 350 mL
